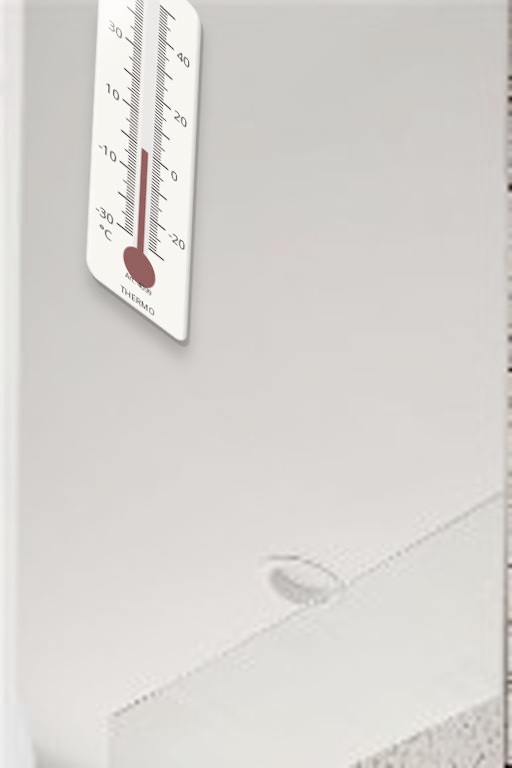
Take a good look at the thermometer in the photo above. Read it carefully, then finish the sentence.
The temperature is 0 °C
